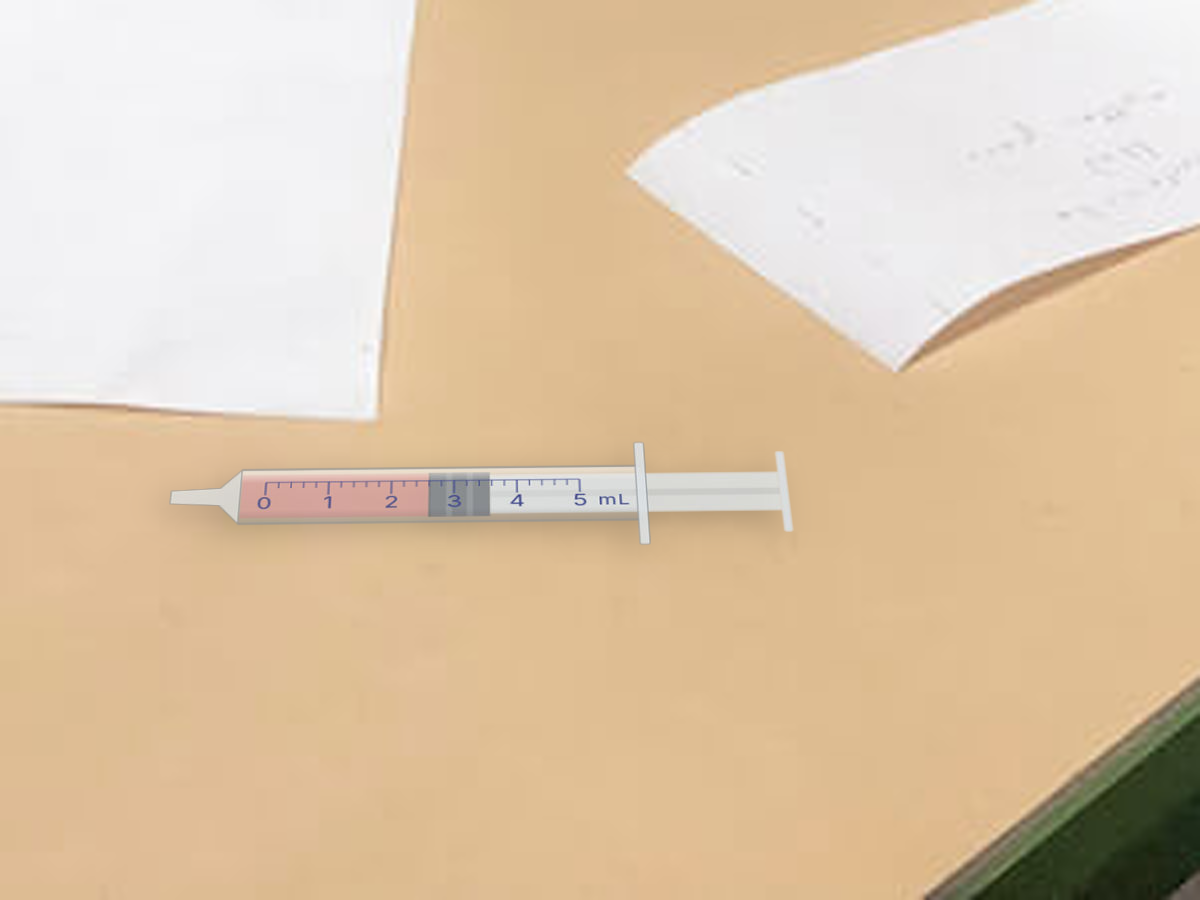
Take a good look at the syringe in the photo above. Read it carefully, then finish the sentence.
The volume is 2.6 mL
